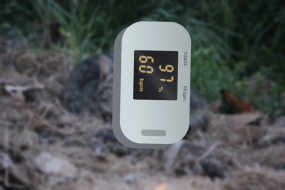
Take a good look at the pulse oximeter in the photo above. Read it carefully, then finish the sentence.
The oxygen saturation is 97 %
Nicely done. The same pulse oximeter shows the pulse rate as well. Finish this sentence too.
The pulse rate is 60 bpm
